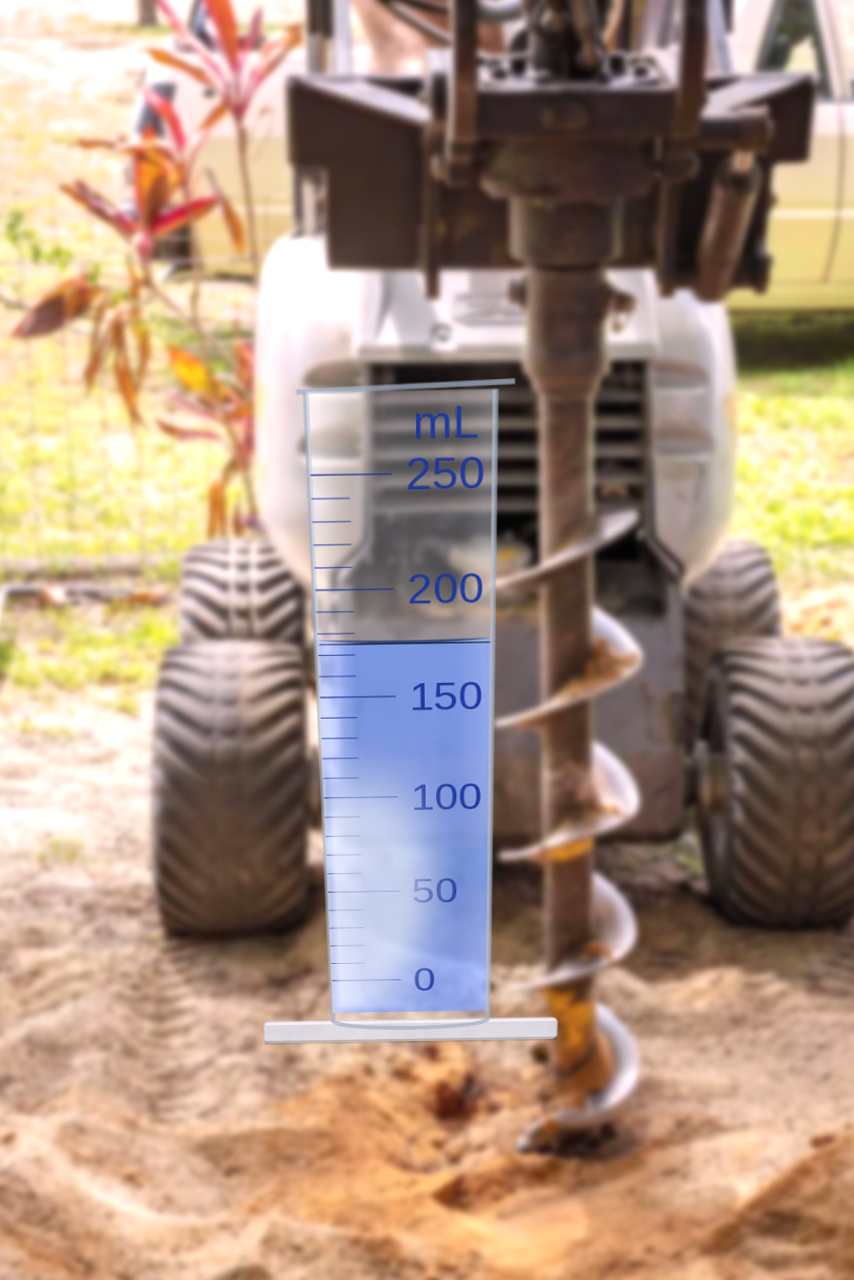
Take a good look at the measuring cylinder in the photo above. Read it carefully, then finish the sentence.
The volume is 175 mL
